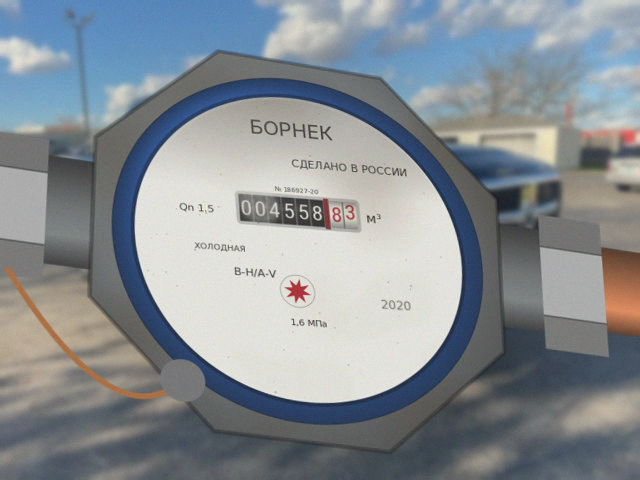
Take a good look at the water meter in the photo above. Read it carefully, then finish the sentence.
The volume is 4558.83 m³
